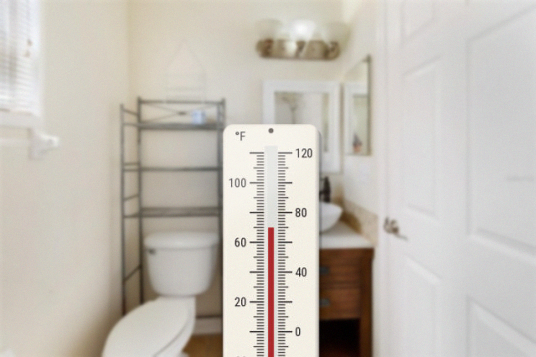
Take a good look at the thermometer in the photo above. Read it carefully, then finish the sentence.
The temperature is 70 °F
